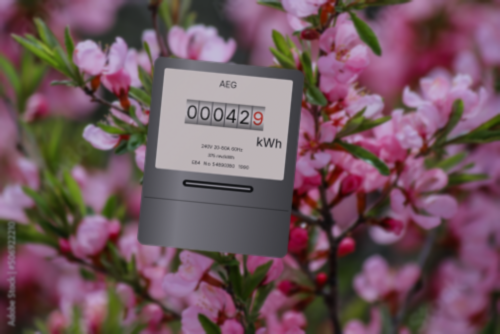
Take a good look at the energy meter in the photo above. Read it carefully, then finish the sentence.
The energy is 42.9 kWh
